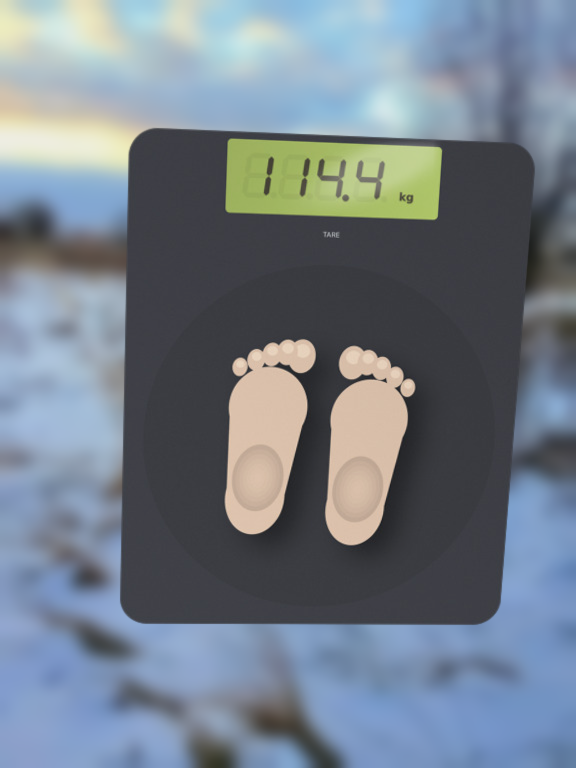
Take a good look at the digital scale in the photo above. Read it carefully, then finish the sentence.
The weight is 114.4 kg
